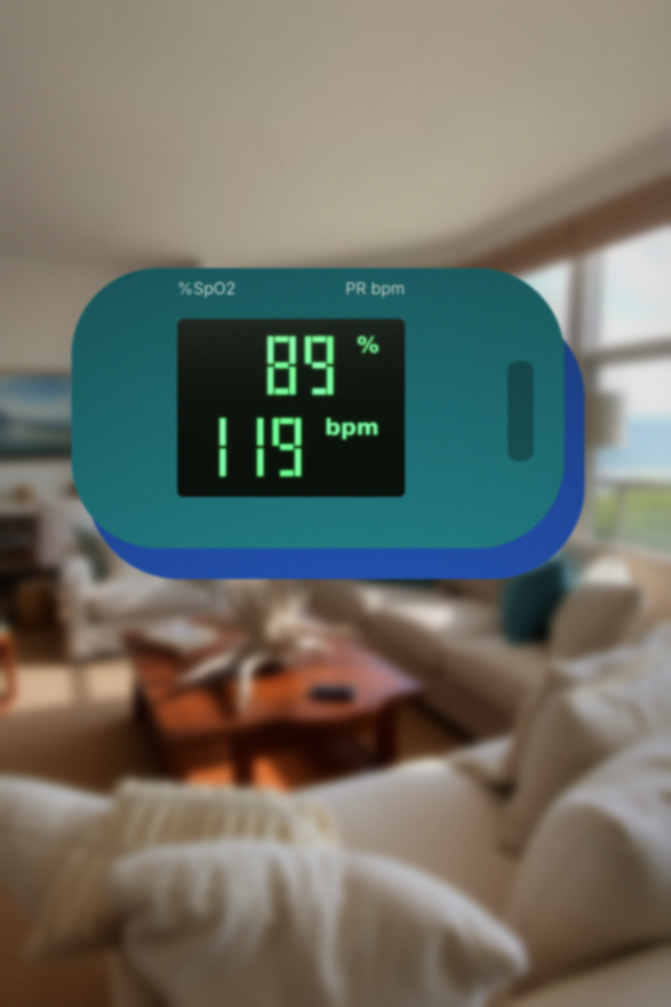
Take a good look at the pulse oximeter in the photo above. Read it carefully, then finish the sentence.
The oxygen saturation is 89 %
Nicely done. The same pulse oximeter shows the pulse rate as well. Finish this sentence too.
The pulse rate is 119 bpm
